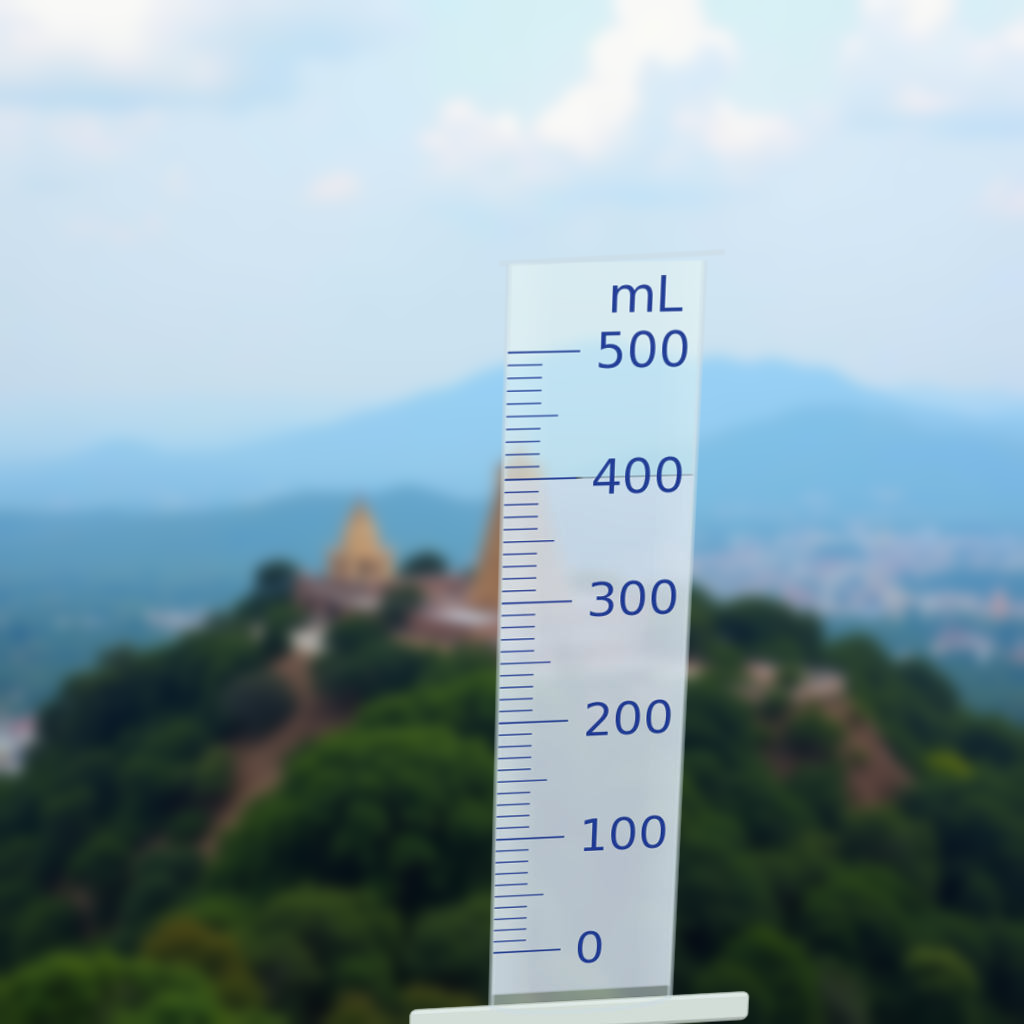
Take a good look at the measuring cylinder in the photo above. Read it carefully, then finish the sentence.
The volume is 400 mL
